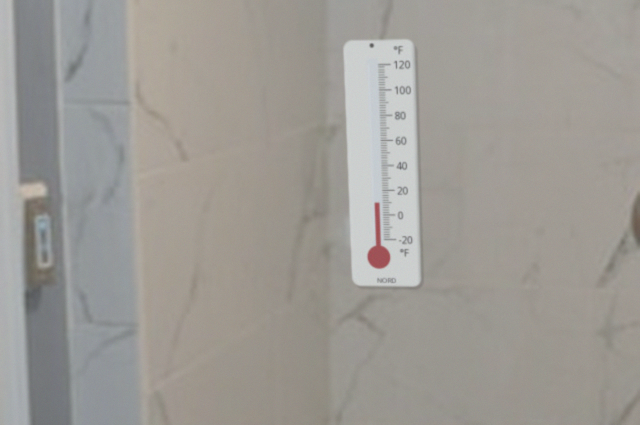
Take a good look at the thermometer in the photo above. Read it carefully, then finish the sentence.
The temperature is 10 °F
